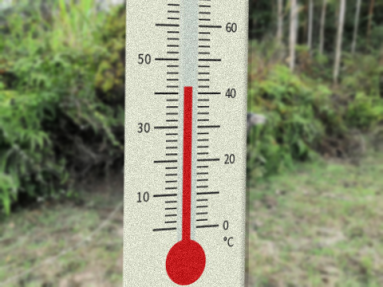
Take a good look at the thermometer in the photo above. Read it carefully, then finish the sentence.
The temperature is 42 °C
